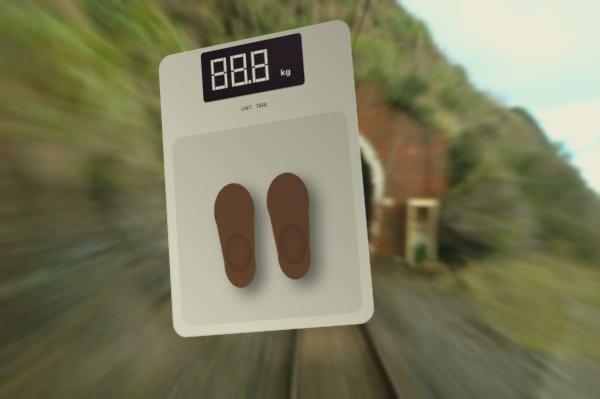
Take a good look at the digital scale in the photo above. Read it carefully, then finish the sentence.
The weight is 88.8 kg
